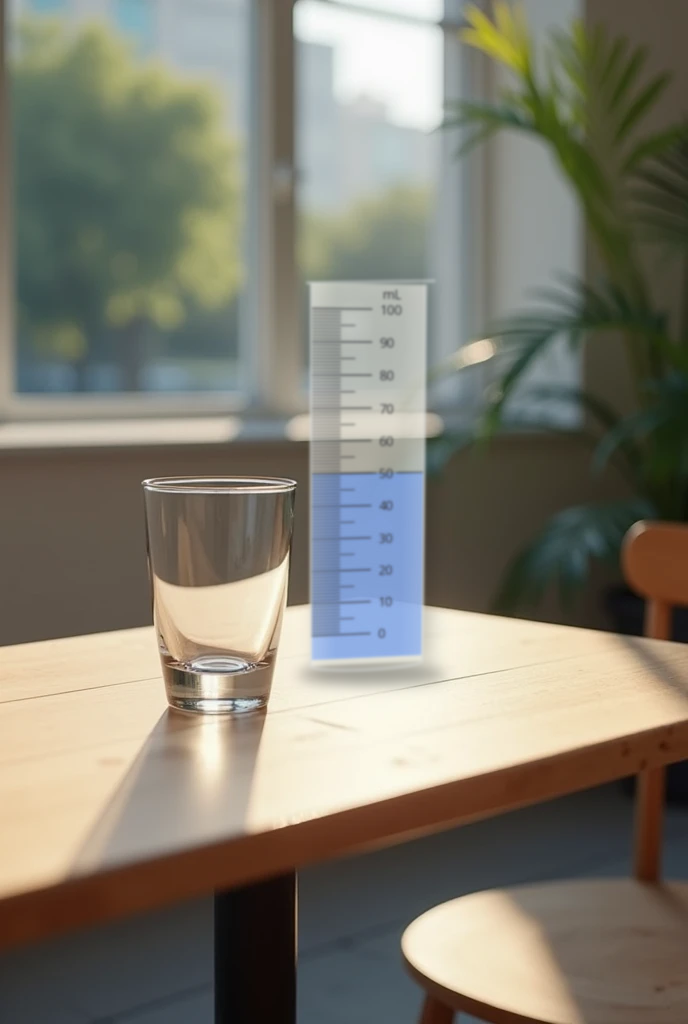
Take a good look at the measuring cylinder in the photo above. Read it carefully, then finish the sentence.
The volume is 50 mL
